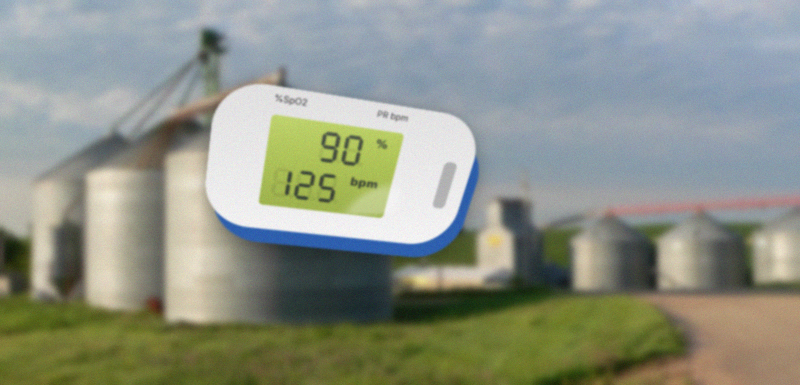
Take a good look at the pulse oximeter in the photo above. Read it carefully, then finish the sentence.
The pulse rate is 125 bpm
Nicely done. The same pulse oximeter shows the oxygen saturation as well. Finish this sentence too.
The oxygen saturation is 90 %
